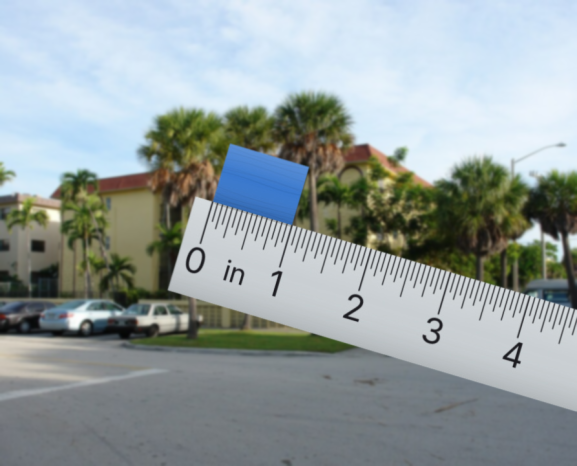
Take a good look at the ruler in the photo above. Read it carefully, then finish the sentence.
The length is 1 in
